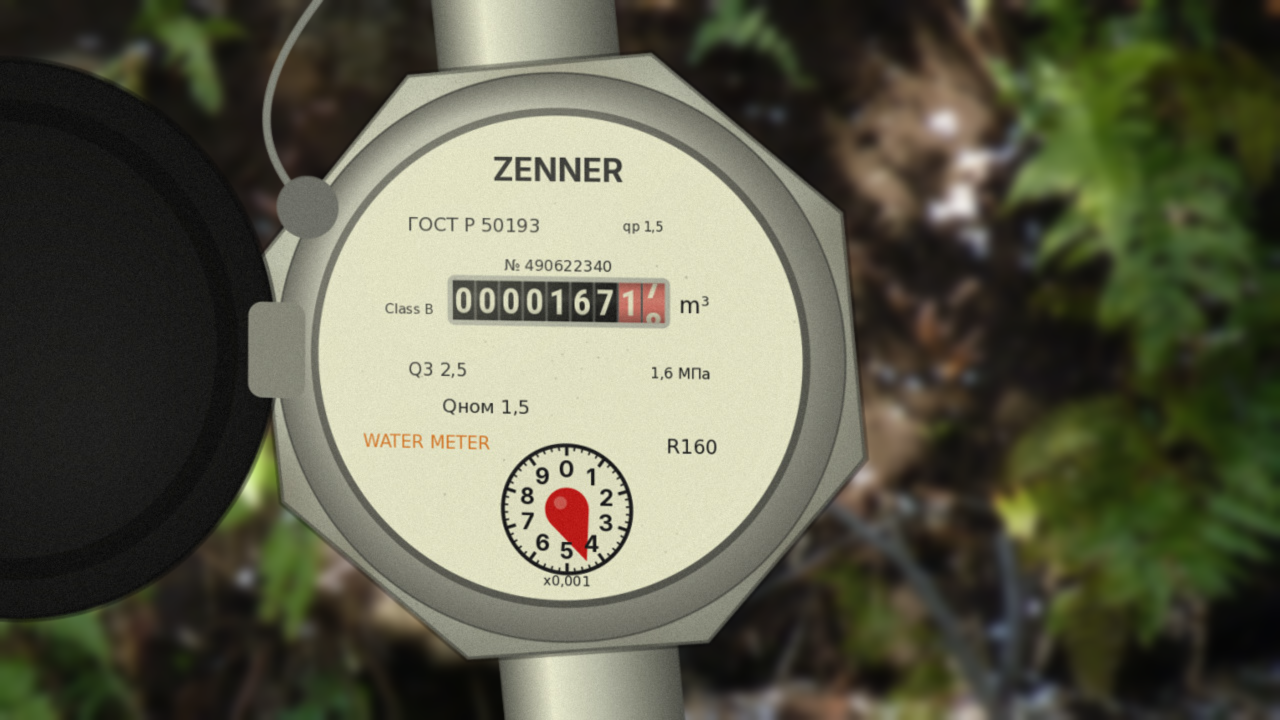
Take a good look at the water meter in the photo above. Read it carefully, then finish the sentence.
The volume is 167.174 m³
